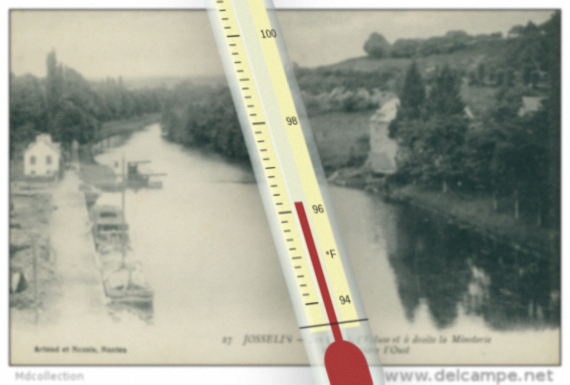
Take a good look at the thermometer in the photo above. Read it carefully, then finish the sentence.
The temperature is 96.2 °F
